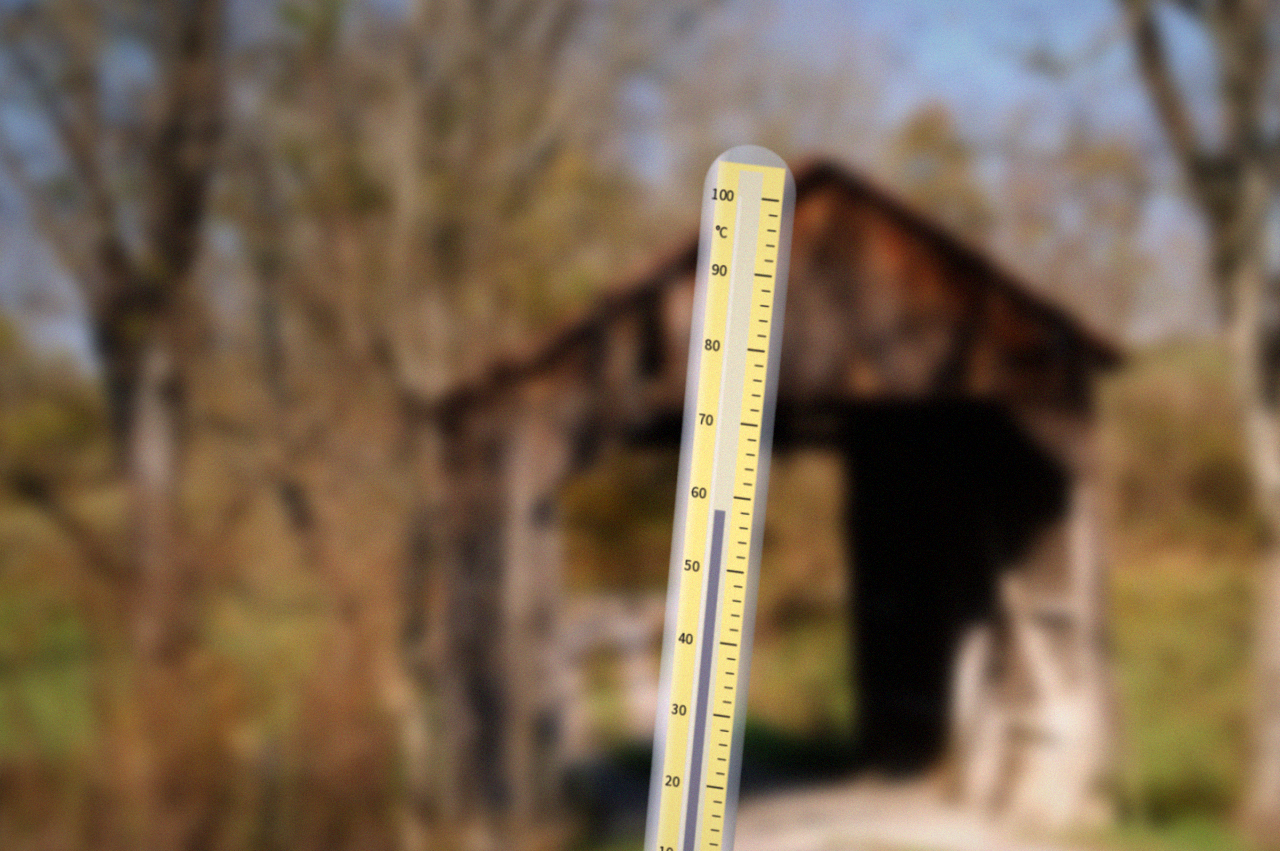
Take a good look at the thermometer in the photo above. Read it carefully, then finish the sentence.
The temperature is 58 °C
